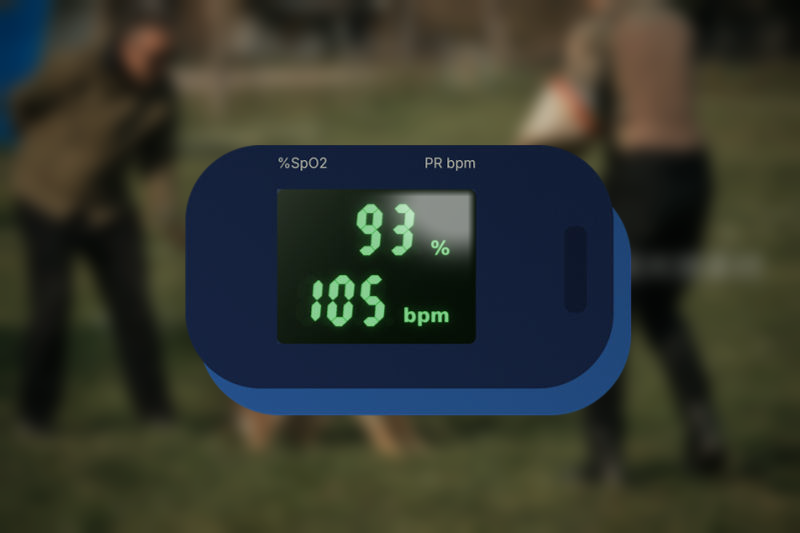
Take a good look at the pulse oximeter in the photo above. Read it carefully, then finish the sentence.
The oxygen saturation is 93 %
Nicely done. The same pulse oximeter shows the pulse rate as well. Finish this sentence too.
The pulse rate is 105 bpm
